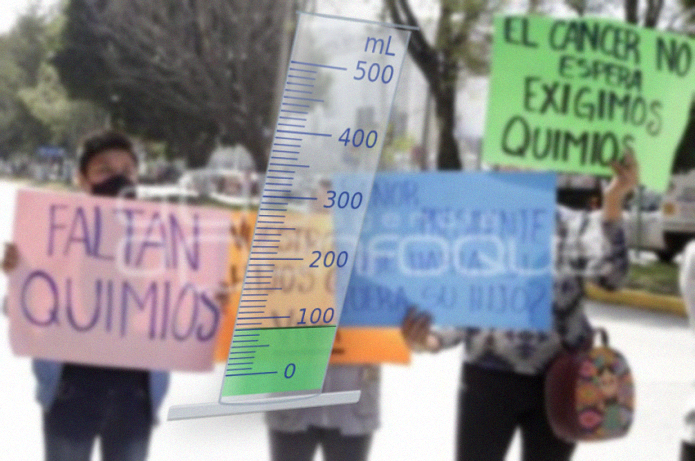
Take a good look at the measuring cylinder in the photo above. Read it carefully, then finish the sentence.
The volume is 80 mL
